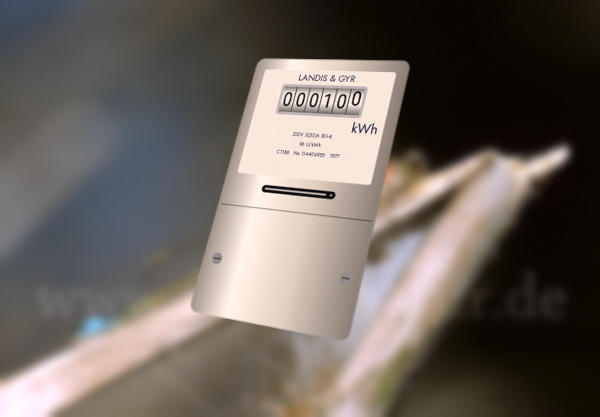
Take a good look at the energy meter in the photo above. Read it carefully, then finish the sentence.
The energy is 100 kWh
